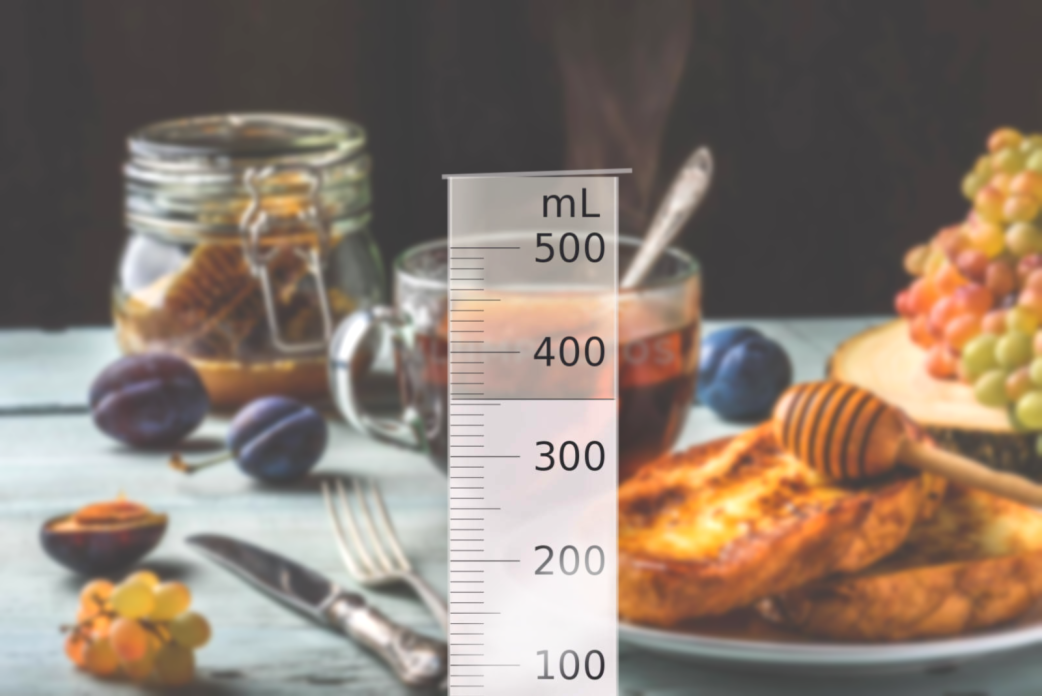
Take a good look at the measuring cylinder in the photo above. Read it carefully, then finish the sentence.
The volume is 355 mL
